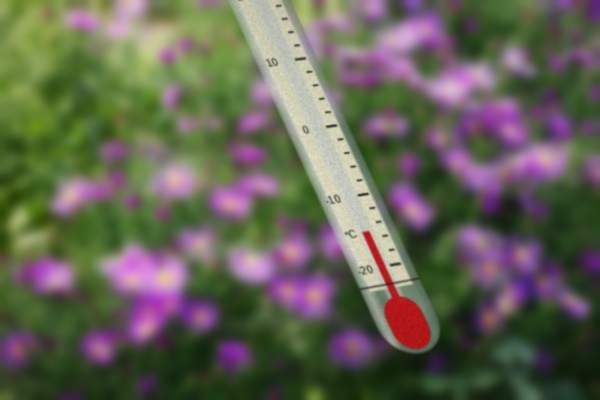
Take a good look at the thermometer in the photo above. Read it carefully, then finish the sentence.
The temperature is -15 °C
